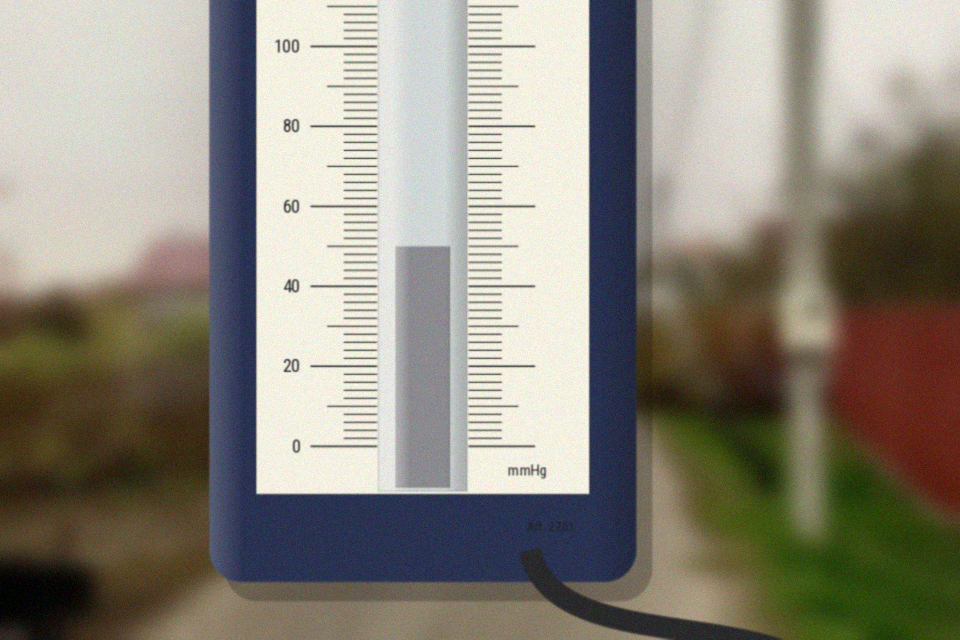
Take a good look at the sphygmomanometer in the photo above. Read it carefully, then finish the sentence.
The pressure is 50 mmHg
